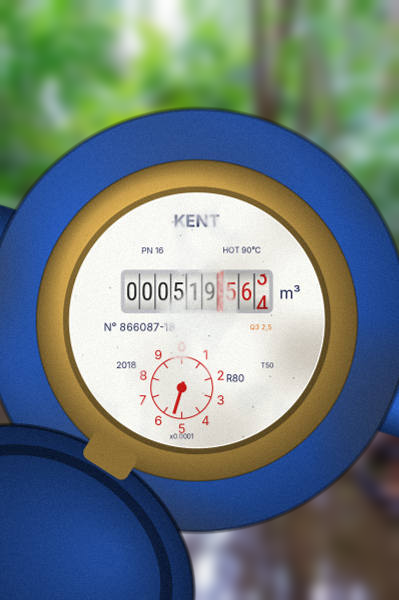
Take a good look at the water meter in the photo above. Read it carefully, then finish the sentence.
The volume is 519.5635 m³
